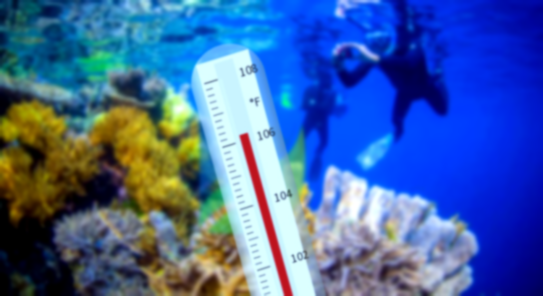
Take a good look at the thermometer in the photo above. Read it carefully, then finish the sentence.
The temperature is 106.2 °F
